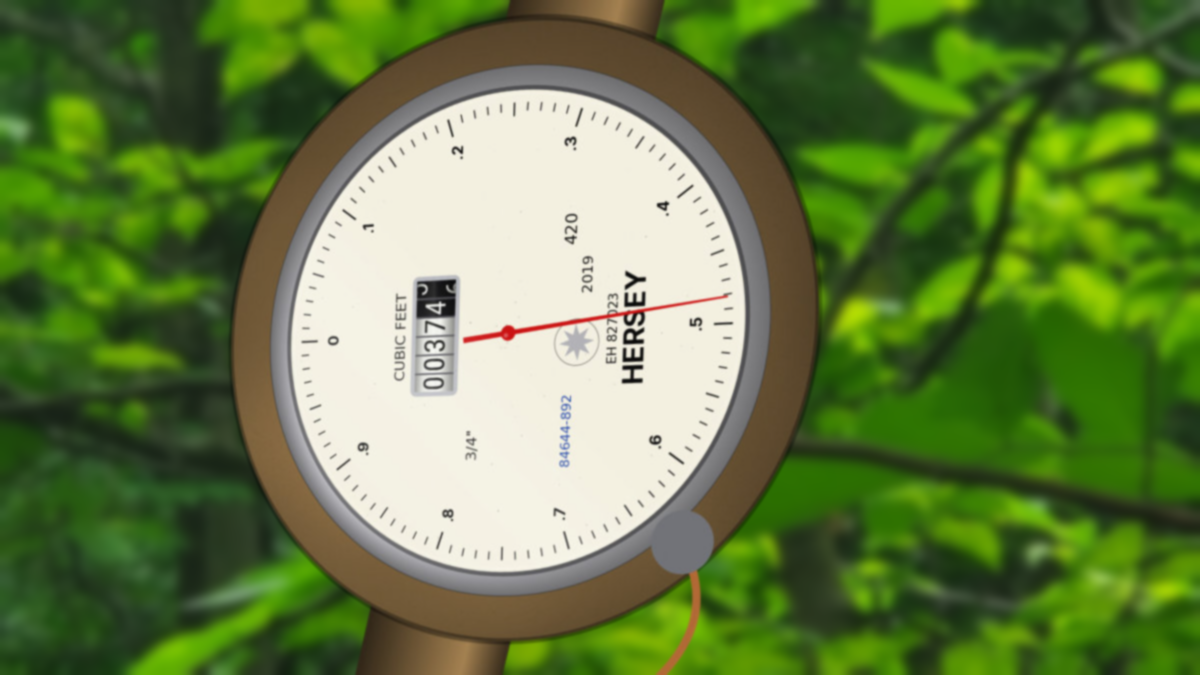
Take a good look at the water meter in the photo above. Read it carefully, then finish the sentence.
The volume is 3745.48 ft³
